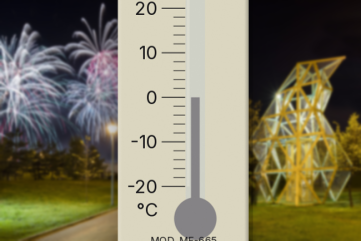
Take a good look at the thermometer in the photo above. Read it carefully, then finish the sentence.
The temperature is 0 °C
